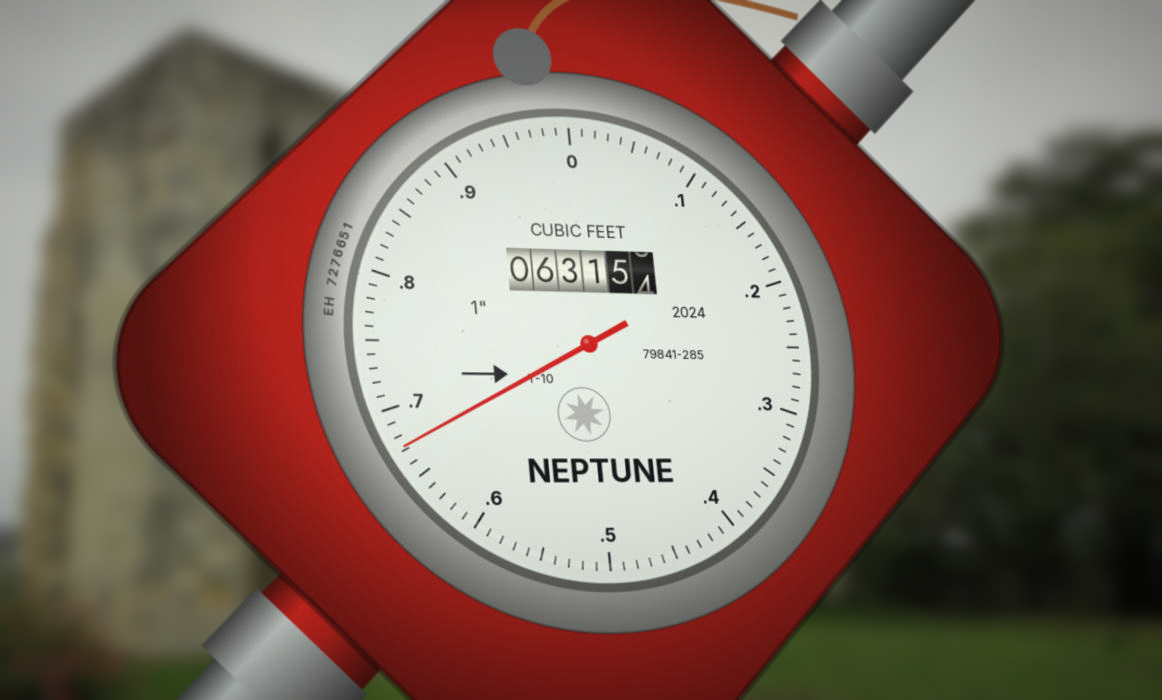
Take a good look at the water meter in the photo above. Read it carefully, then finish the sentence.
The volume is 63153.67 ft³
